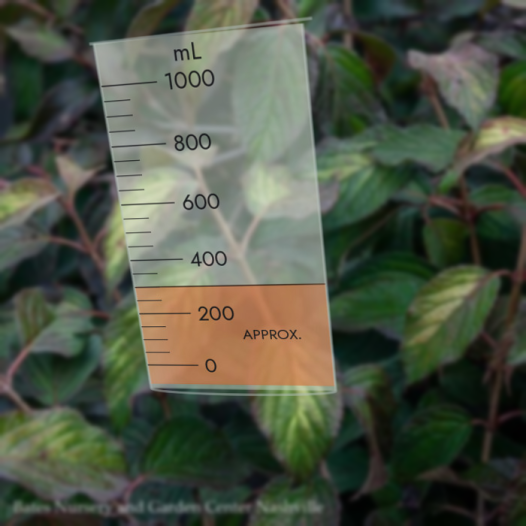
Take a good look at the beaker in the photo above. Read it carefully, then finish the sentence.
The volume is 300 mL
